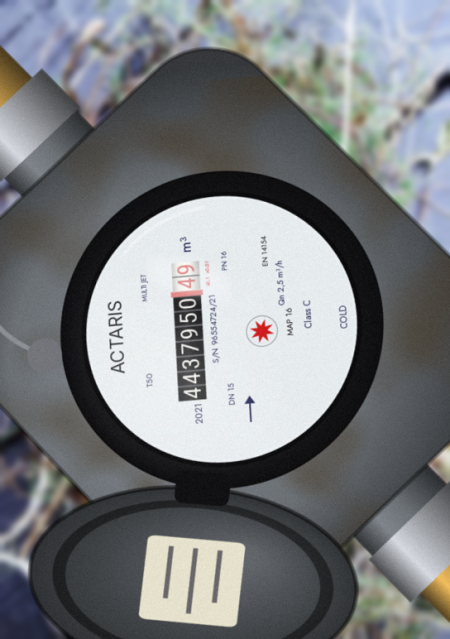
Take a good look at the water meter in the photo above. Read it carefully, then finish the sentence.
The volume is 4437950.49 m³
